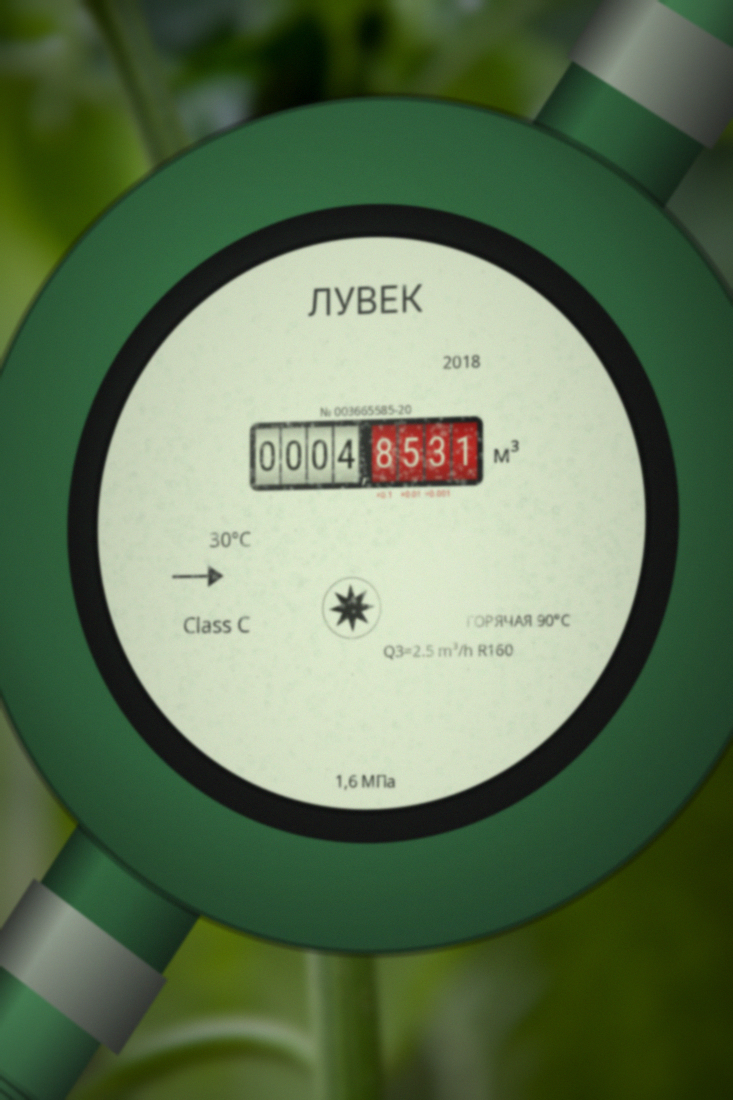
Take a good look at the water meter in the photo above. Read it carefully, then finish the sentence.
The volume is 4.8531 m³
